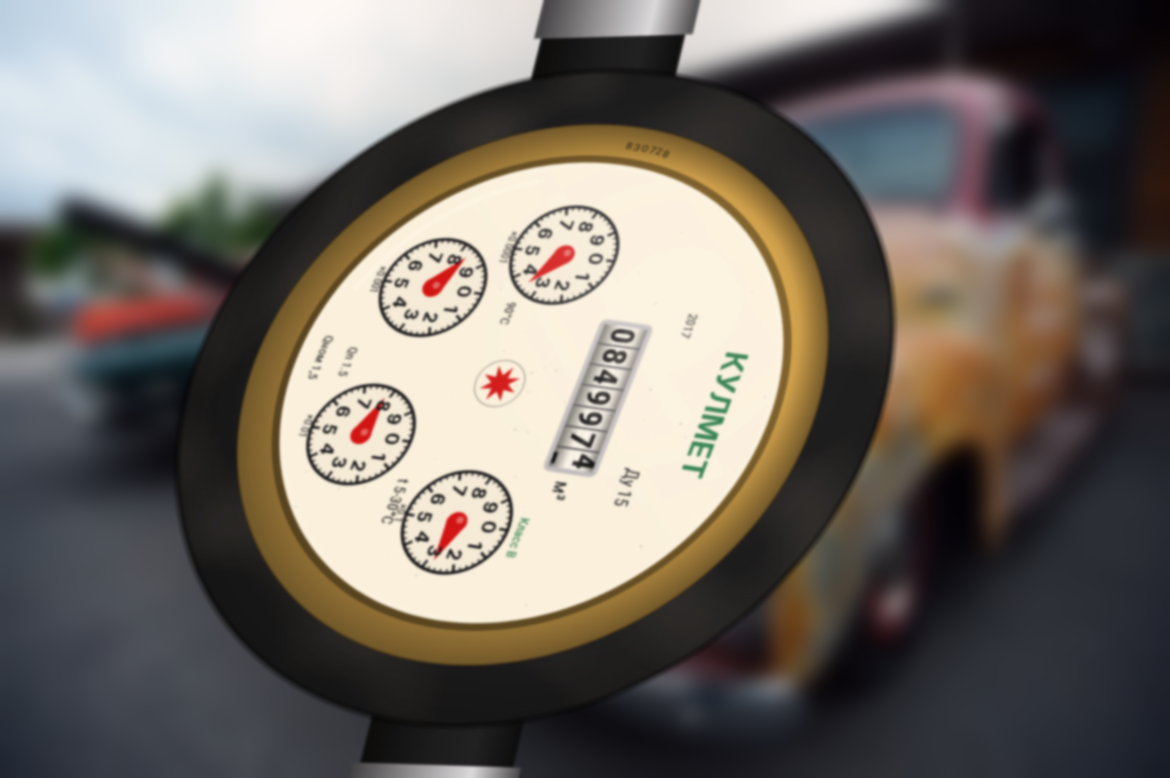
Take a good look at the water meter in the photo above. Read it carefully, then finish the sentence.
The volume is 849974.2783 m³
